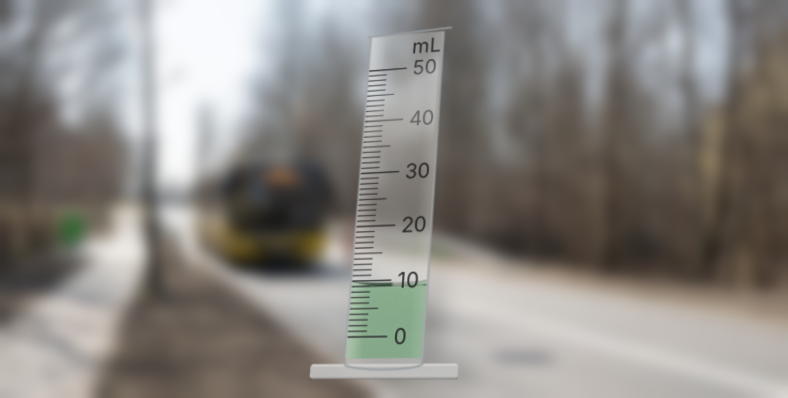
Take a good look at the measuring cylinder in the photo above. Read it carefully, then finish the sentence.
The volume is 9 mL
